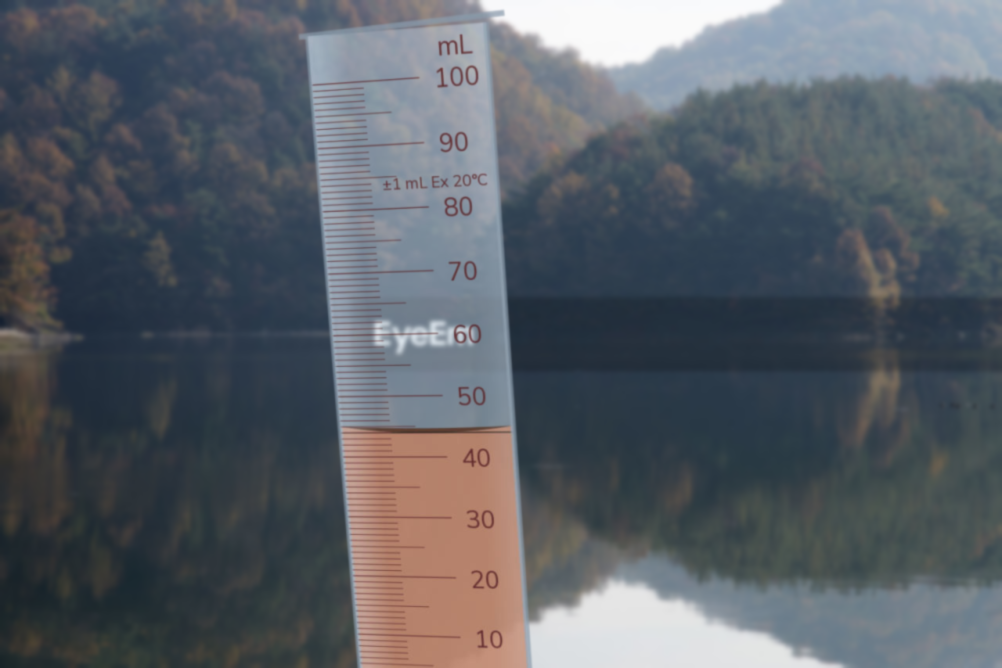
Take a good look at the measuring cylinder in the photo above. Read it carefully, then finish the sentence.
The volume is 44 mL
